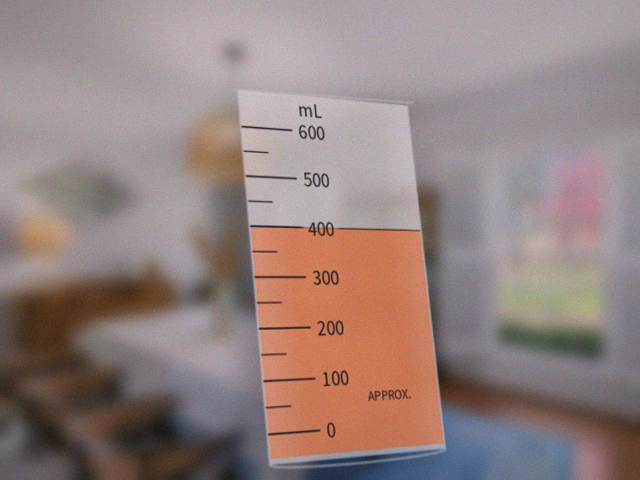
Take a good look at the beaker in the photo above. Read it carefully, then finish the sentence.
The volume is 400 mL
